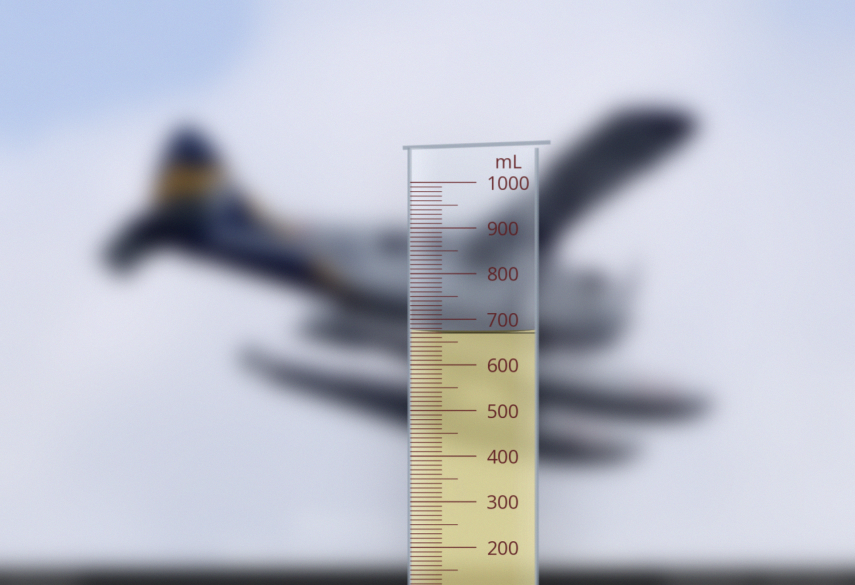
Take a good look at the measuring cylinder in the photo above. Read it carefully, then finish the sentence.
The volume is 670 mL
